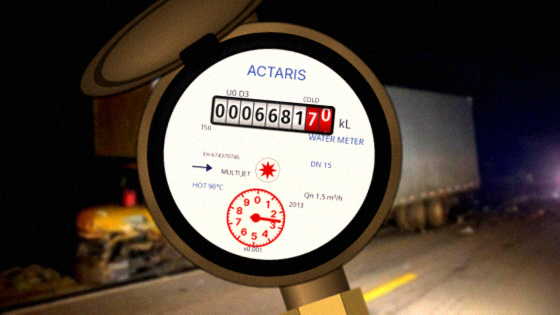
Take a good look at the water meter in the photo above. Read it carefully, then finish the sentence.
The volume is 6681.702 kL
